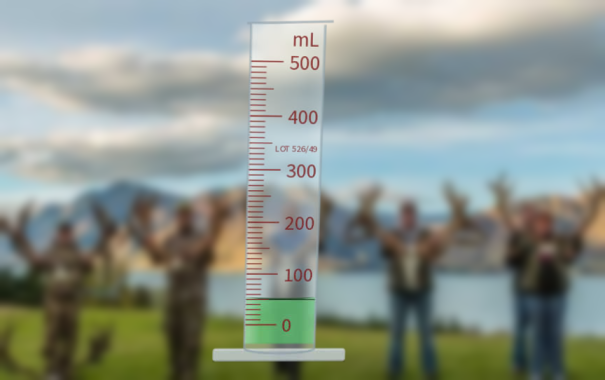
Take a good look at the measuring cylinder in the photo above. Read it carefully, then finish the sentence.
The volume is 50 mL
